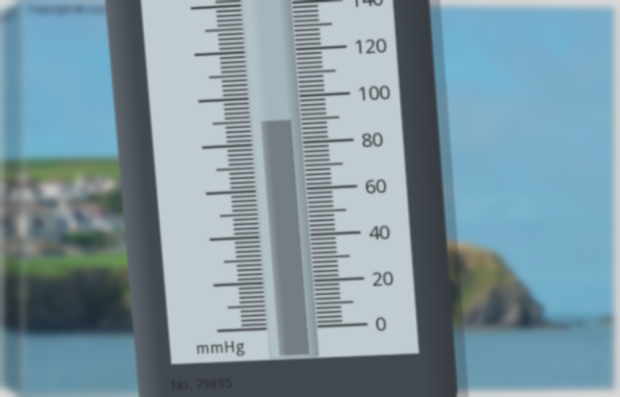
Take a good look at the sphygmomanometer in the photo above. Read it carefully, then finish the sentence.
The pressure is 90 mmHg
